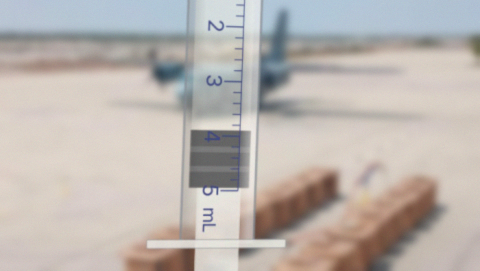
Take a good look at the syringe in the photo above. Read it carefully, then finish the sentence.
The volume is 3.9 mL
